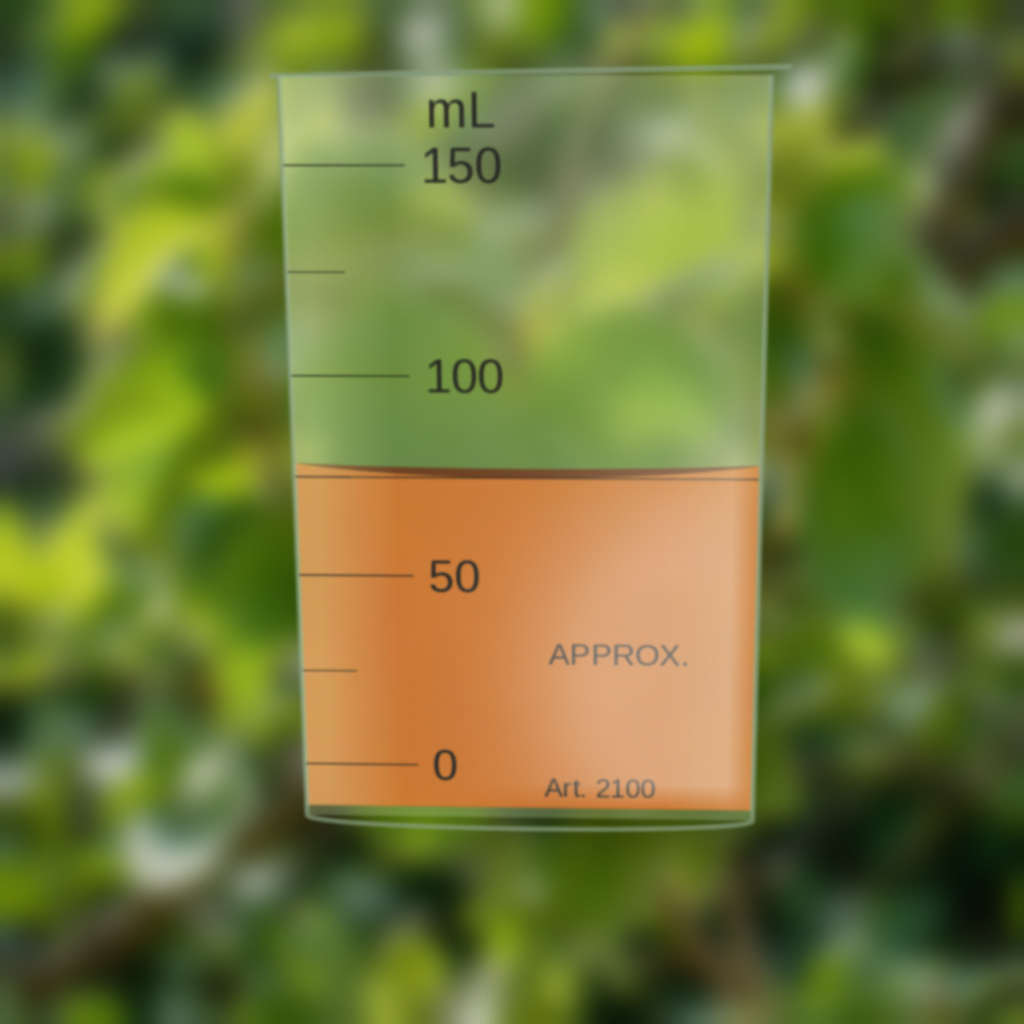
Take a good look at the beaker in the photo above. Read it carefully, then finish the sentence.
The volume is 75 mL
